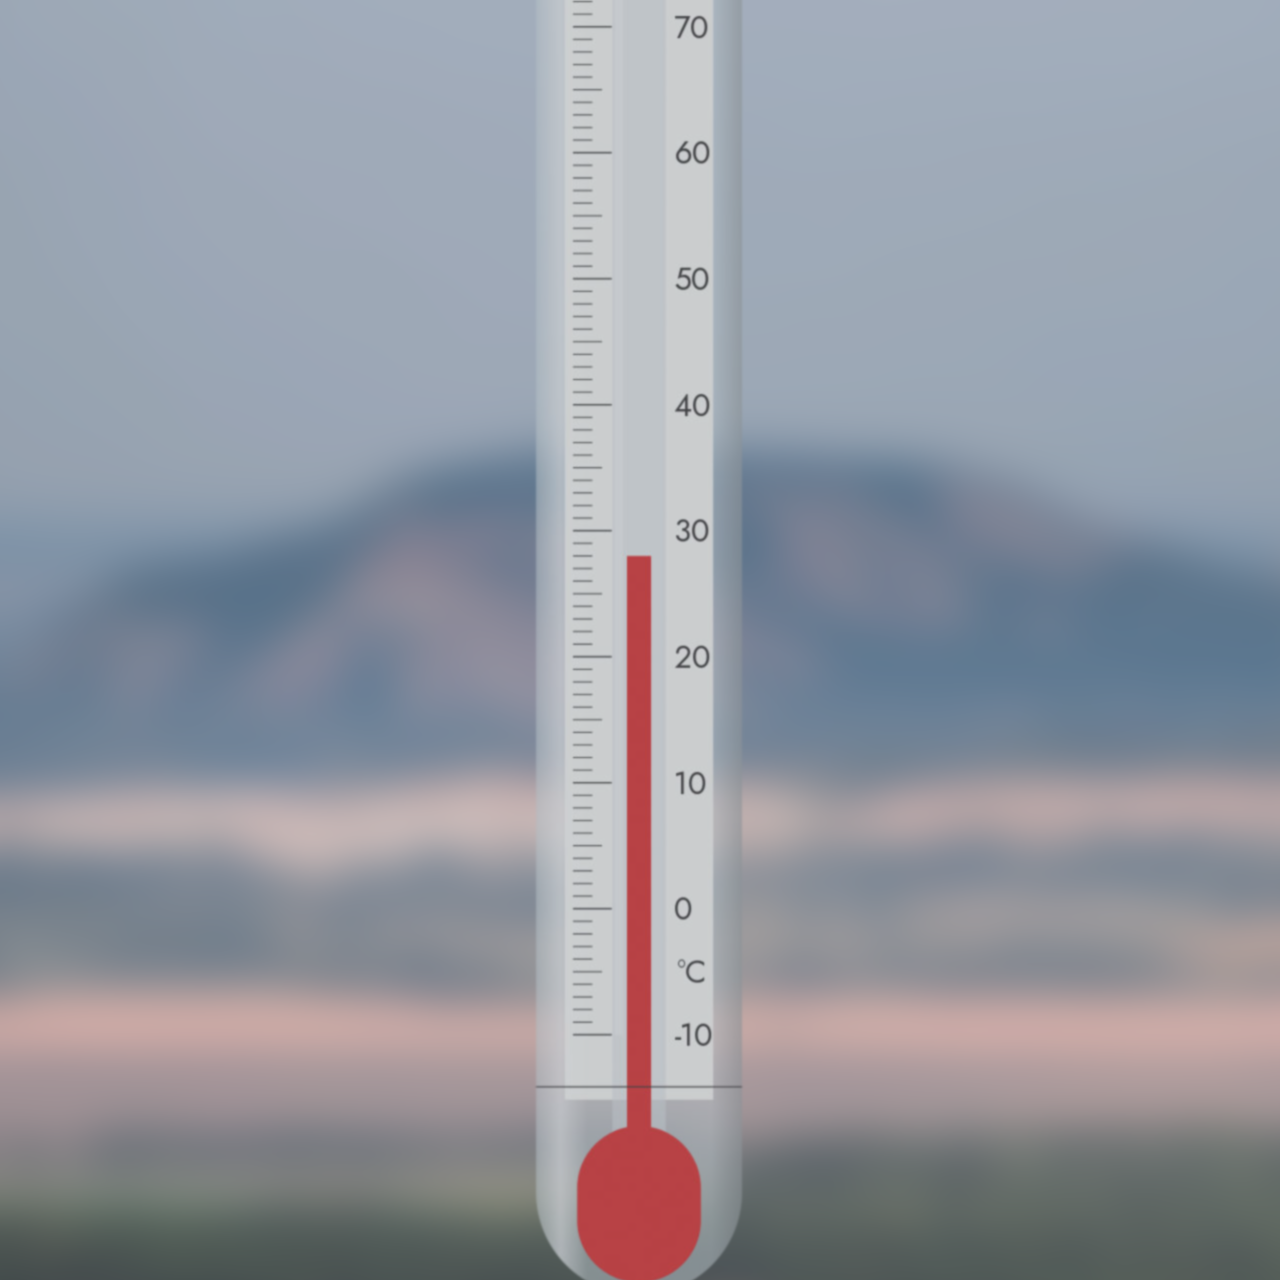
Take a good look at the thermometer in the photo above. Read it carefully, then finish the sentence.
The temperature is 28 °C
